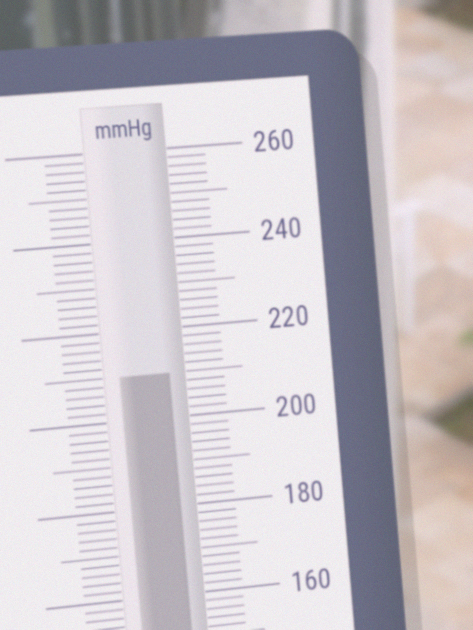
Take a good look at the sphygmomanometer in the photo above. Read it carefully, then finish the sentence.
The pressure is 210 mmHg
